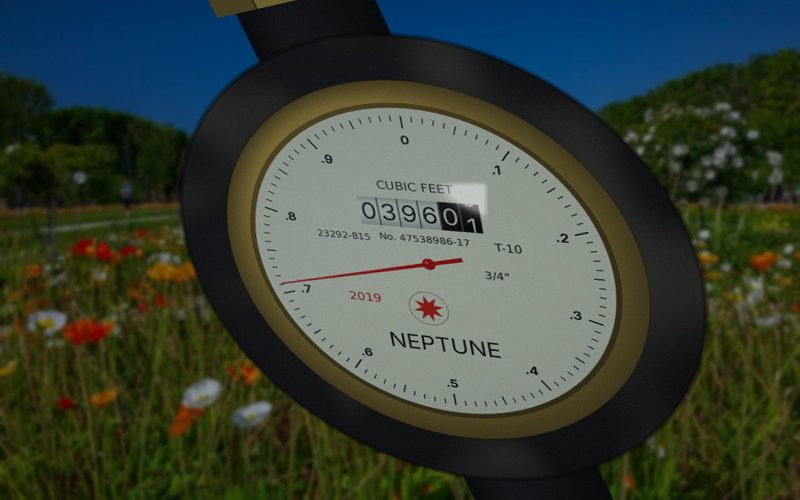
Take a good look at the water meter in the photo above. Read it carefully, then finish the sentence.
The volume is 39600.71 ft³
